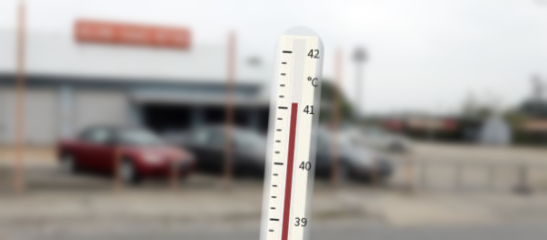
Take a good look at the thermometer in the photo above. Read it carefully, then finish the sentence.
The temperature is 41.1 °C
